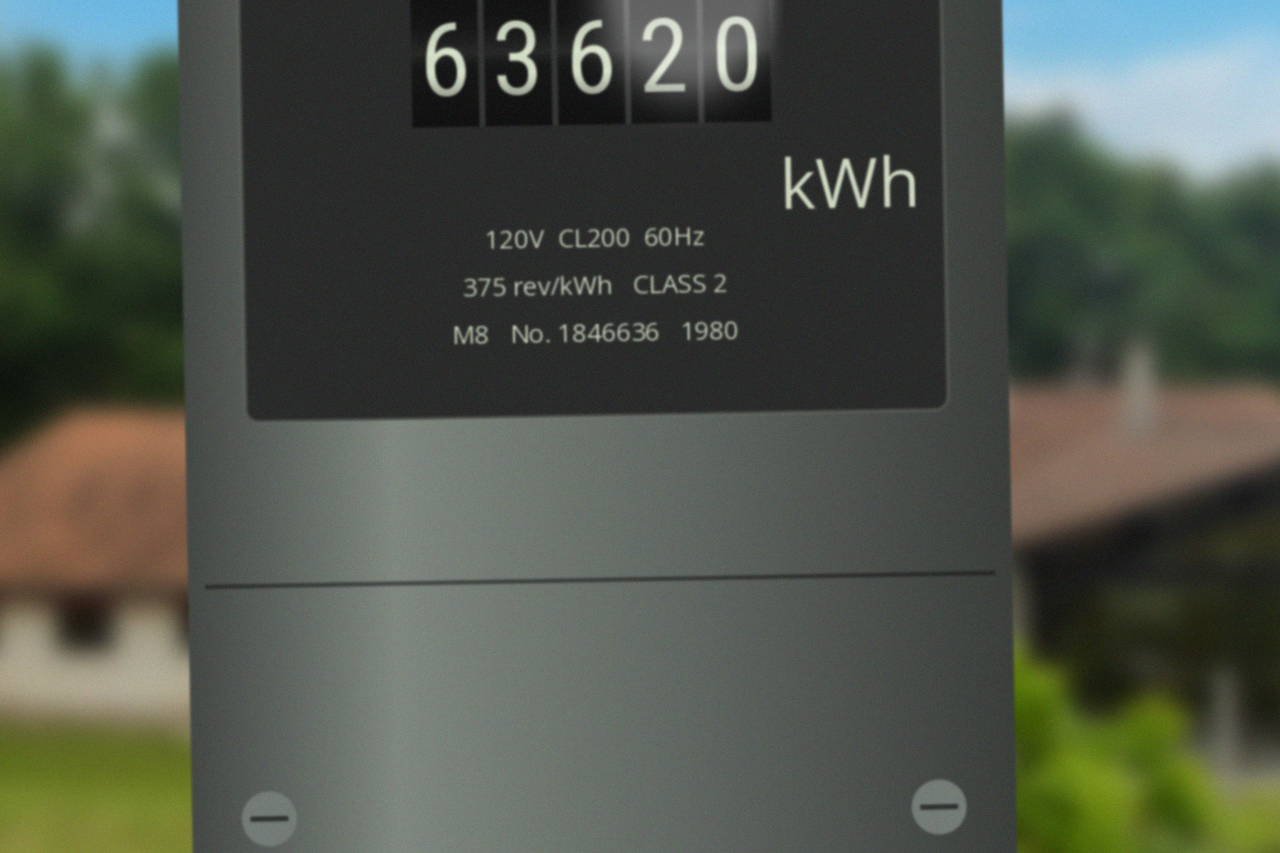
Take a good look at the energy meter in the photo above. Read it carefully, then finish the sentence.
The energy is 63620 kWh
